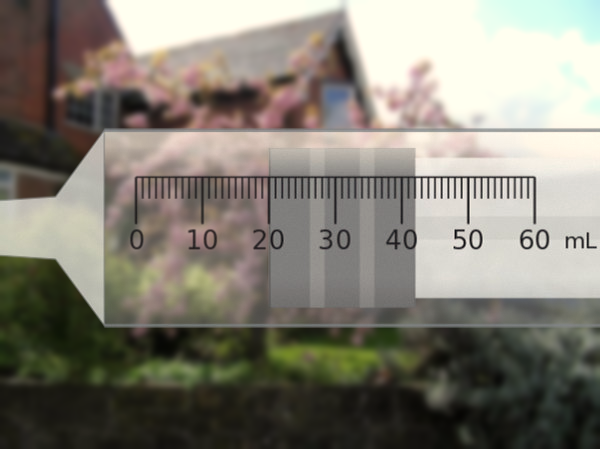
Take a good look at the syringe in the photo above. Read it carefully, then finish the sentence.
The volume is 20 mL
